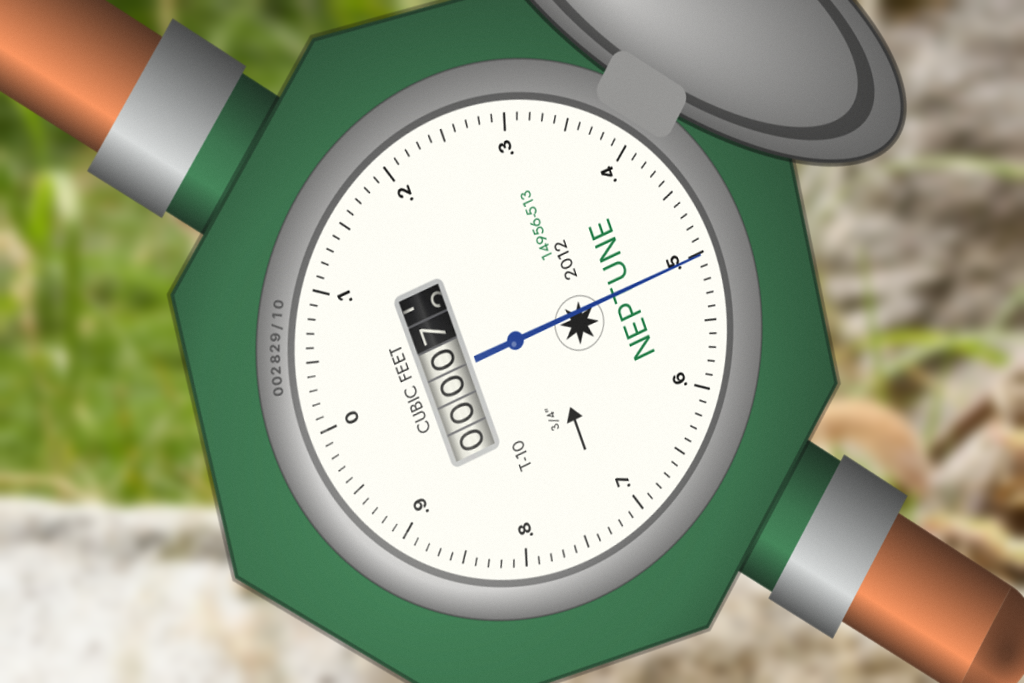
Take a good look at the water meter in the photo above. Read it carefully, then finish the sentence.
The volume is 71.50 ft³
